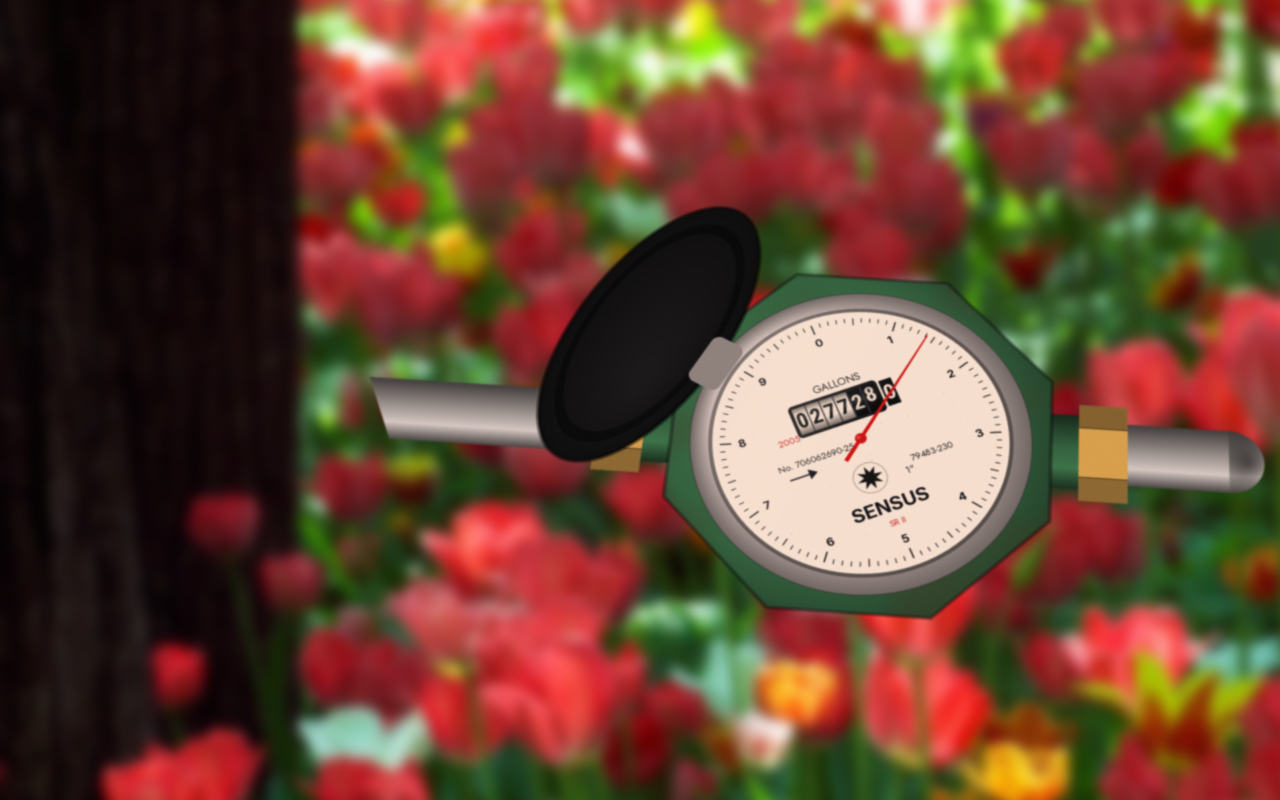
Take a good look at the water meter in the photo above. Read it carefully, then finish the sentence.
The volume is 277281.4 gal
